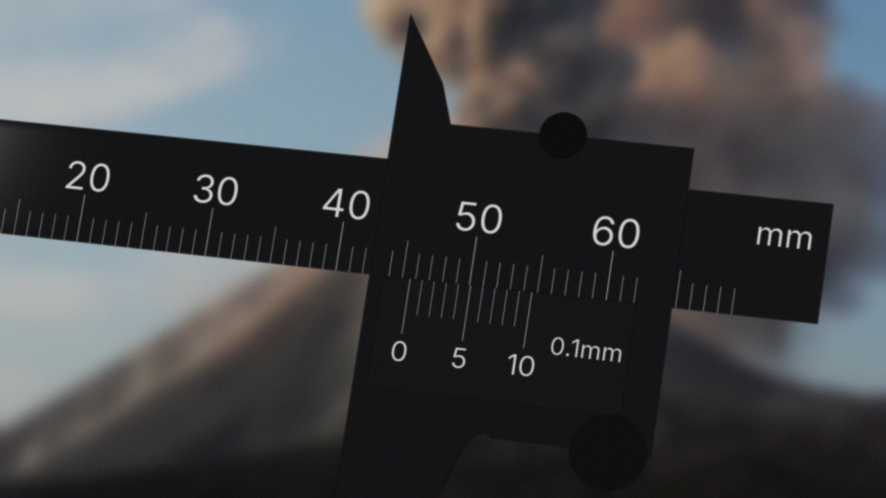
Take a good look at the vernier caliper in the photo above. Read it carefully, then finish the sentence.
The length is 45.6 mm
